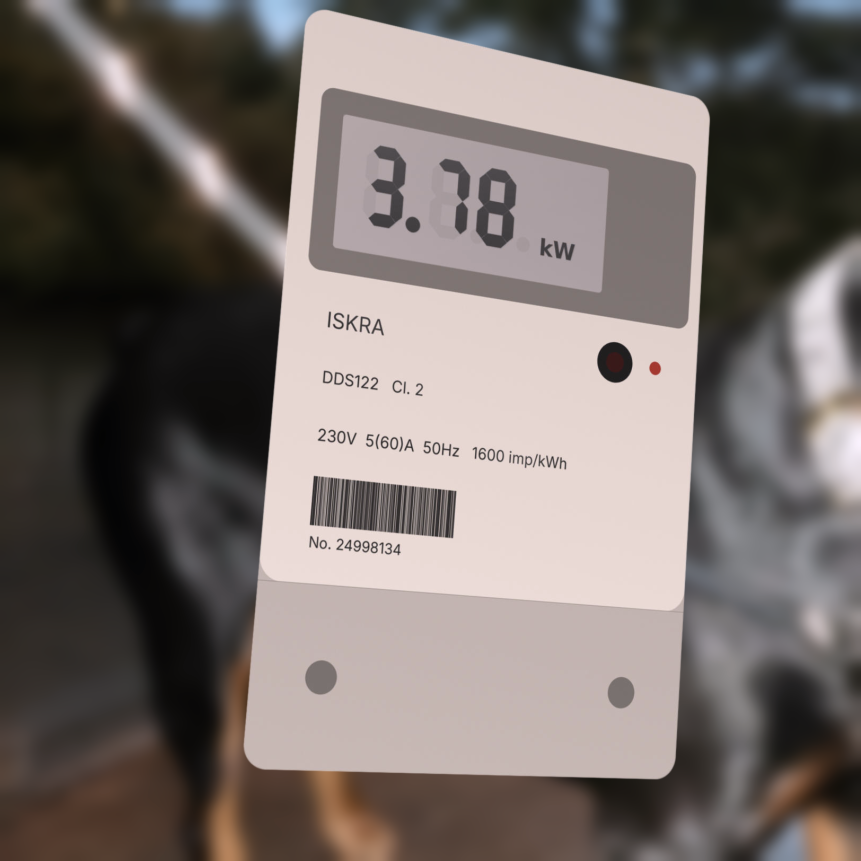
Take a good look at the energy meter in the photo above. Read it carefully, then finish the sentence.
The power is 3.78 kW
